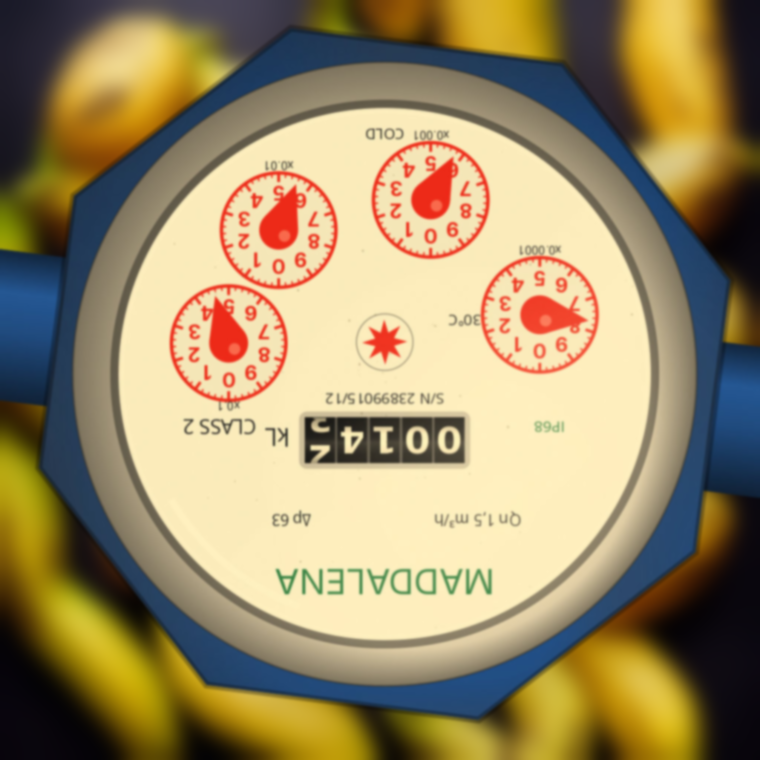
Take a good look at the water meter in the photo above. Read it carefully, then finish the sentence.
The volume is 142.4557 kL
